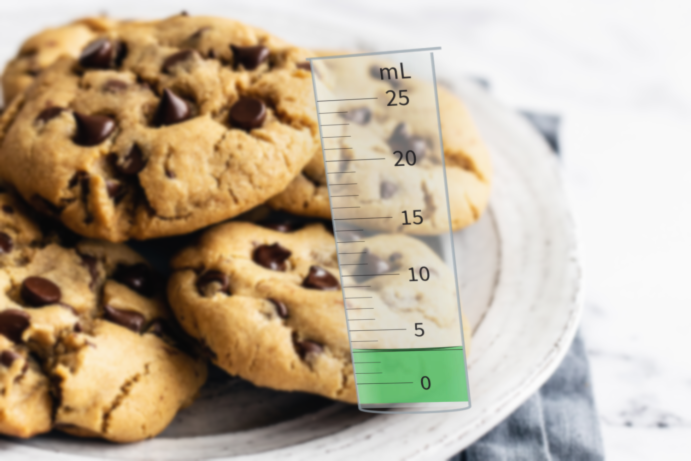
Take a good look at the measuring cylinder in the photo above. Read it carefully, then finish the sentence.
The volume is 3 mL
